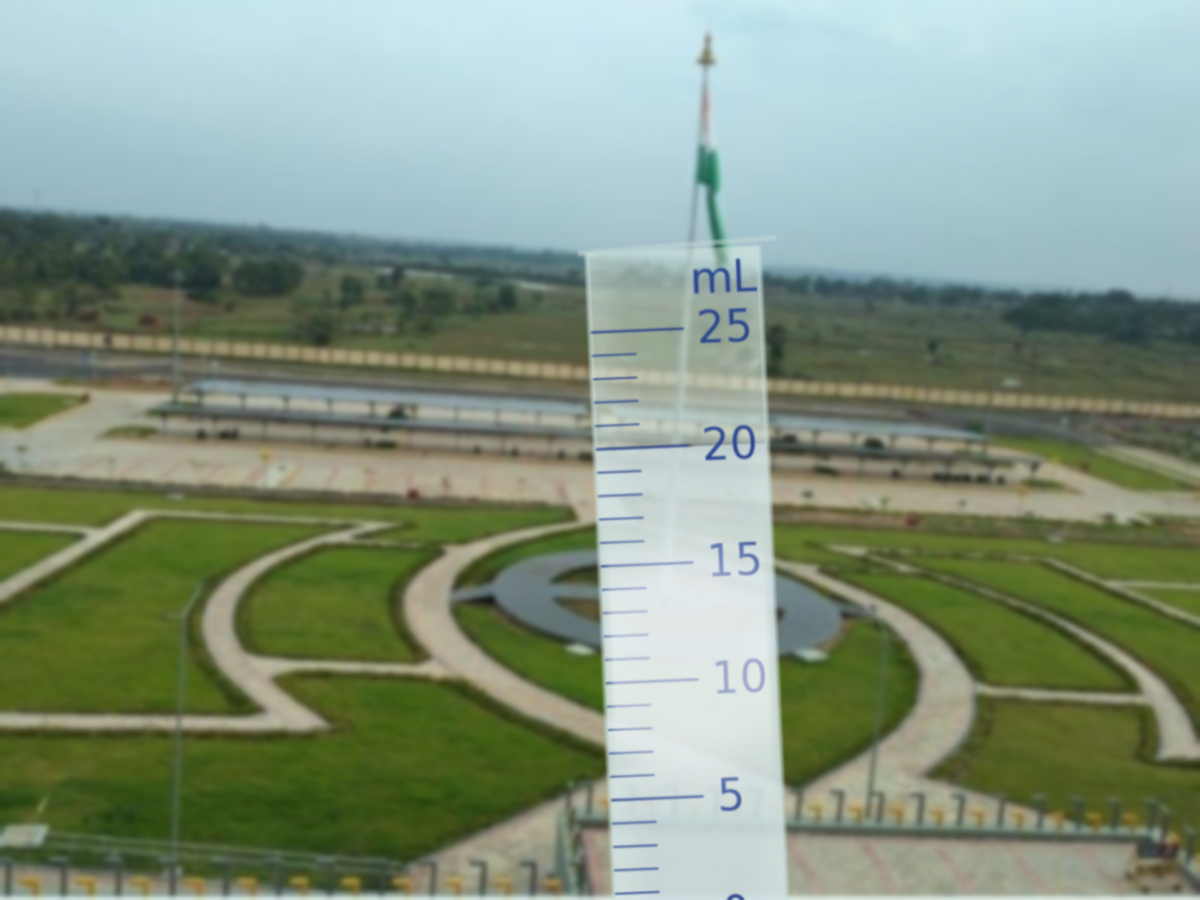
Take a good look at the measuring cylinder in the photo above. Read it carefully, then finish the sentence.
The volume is 20 mL
